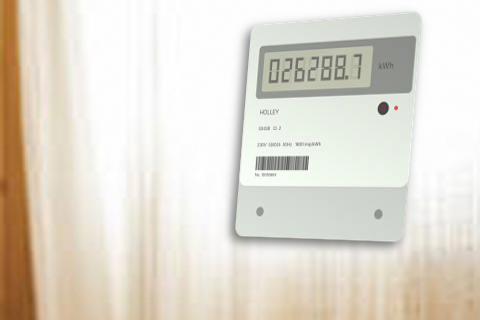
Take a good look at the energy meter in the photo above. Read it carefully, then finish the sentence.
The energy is 26288.7 kWh
